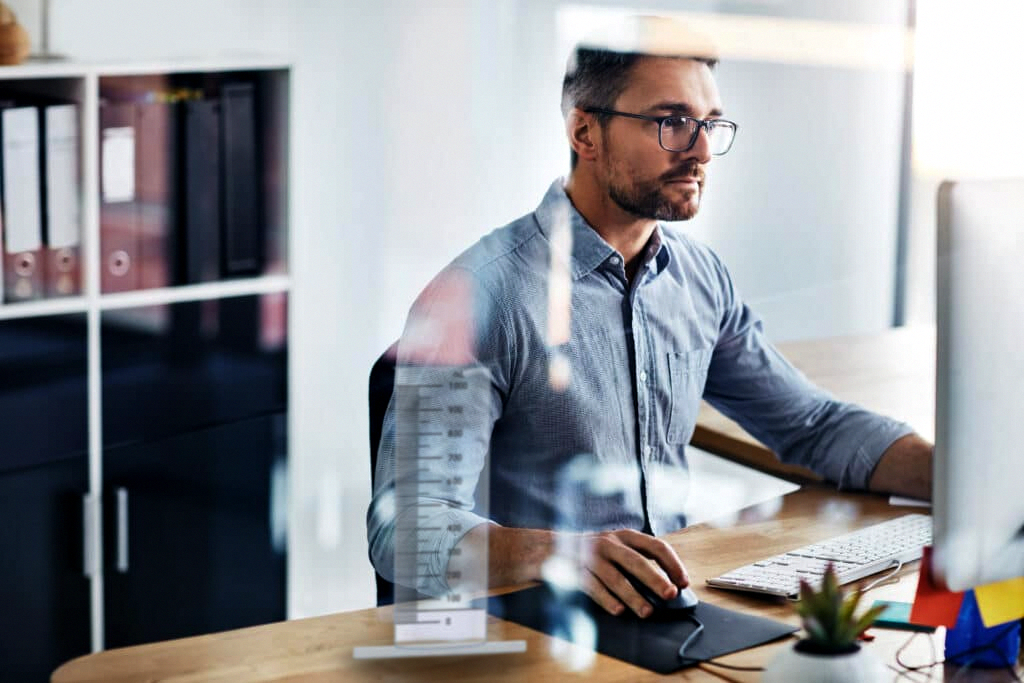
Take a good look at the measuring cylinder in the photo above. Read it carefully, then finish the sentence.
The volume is 50 mL
